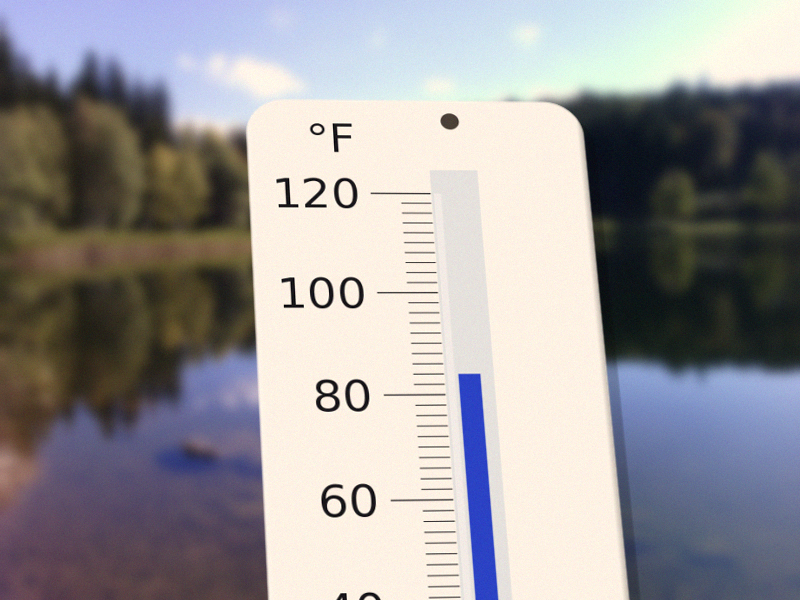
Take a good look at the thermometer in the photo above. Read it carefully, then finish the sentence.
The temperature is 84 °F
